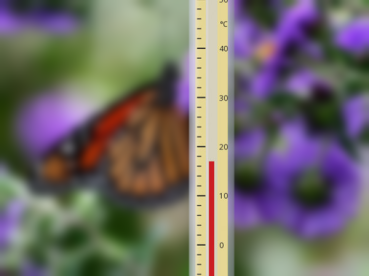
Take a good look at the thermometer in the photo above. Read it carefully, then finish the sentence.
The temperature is 17 °C
